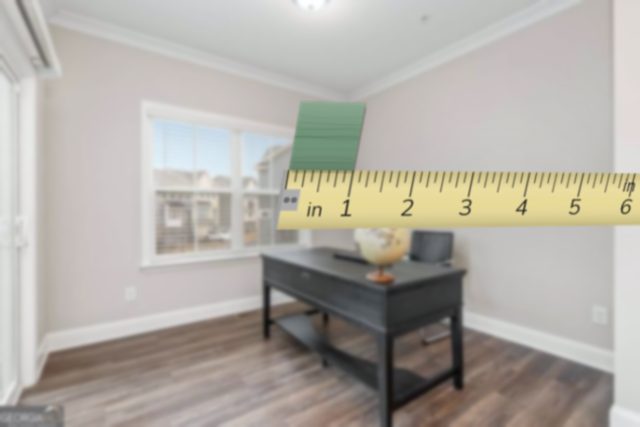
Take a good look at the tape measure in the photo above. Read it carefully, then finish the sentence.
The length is 1 in
